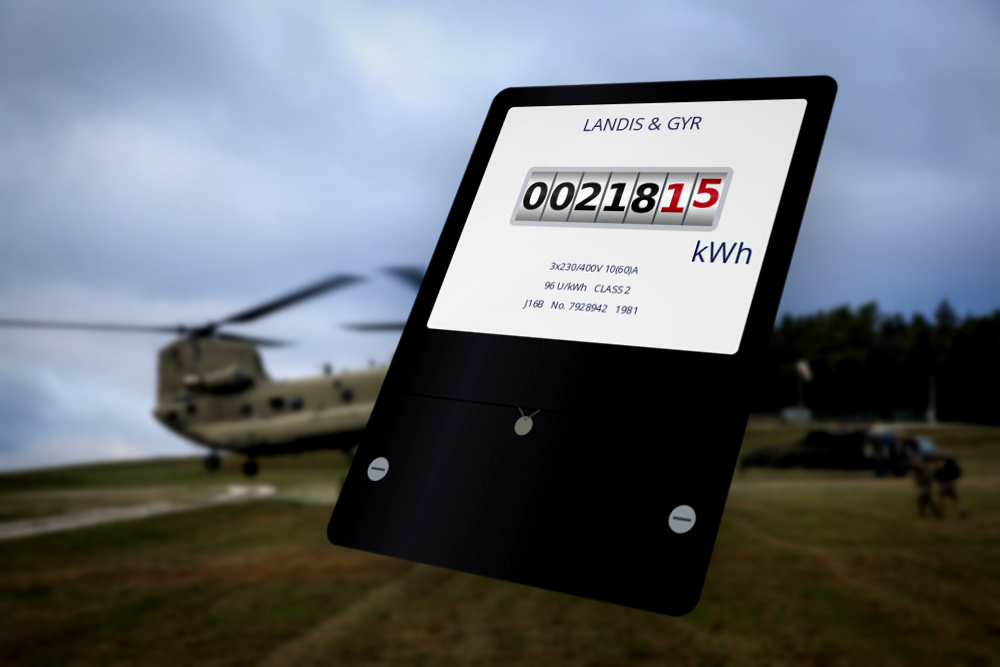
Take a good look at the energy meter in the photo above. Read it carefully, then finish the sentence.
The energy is 218.15 kWh
